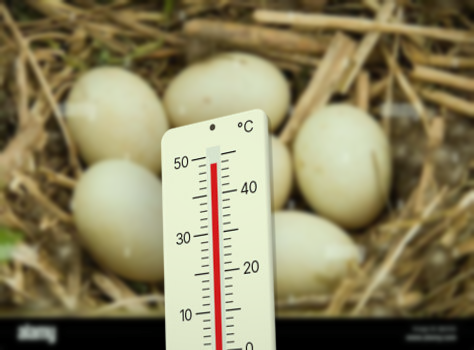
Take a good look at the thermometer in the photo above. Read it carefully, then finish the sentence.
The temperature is 48 °C
